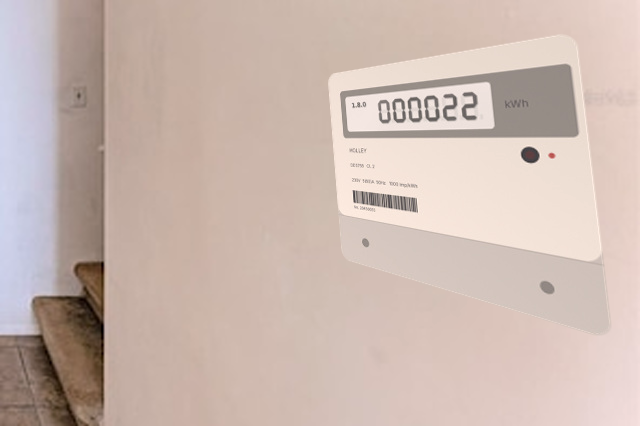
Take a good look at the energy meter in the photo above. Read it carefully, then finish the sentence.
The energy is 22 kWh
